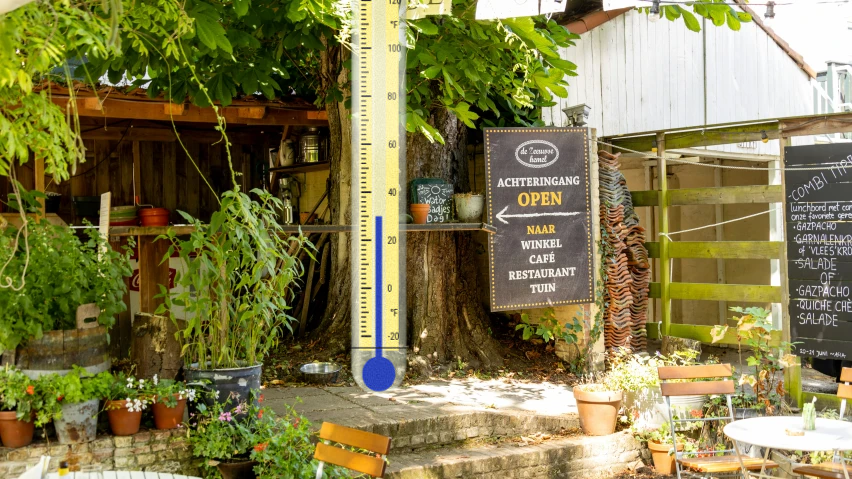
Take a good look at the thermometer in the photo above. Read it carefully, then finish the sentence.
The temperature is 30 °F
